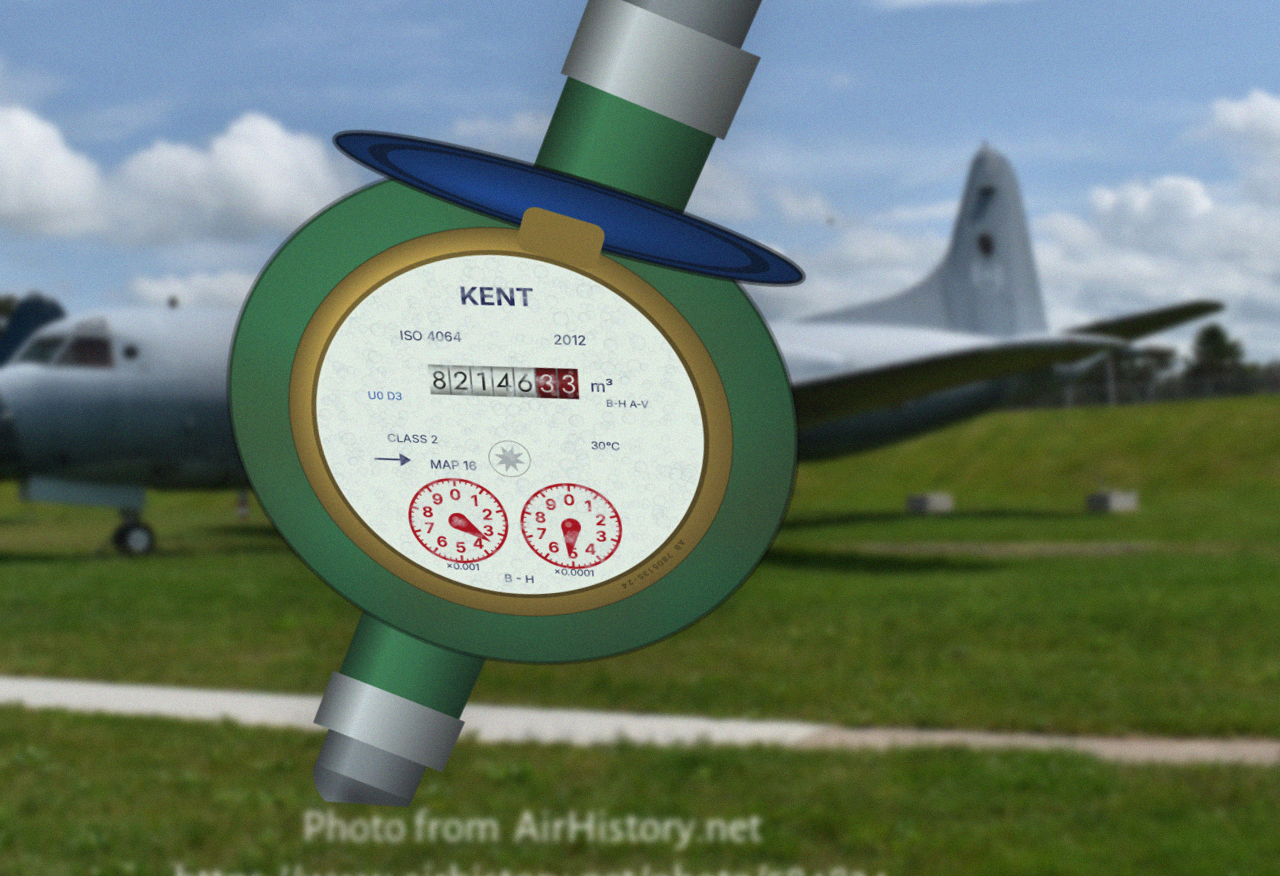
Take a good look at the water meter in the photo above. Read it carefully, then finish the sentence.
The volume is 82146.3335 m³
